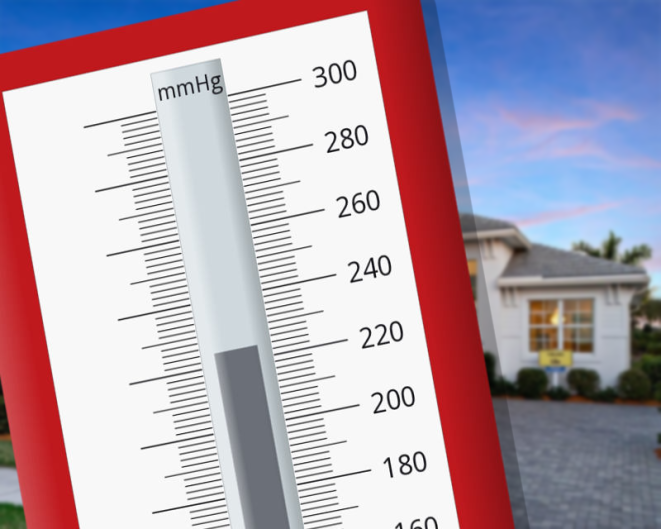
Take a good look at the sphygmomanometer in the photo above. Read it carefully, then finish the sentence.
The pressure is 224 mmHg
